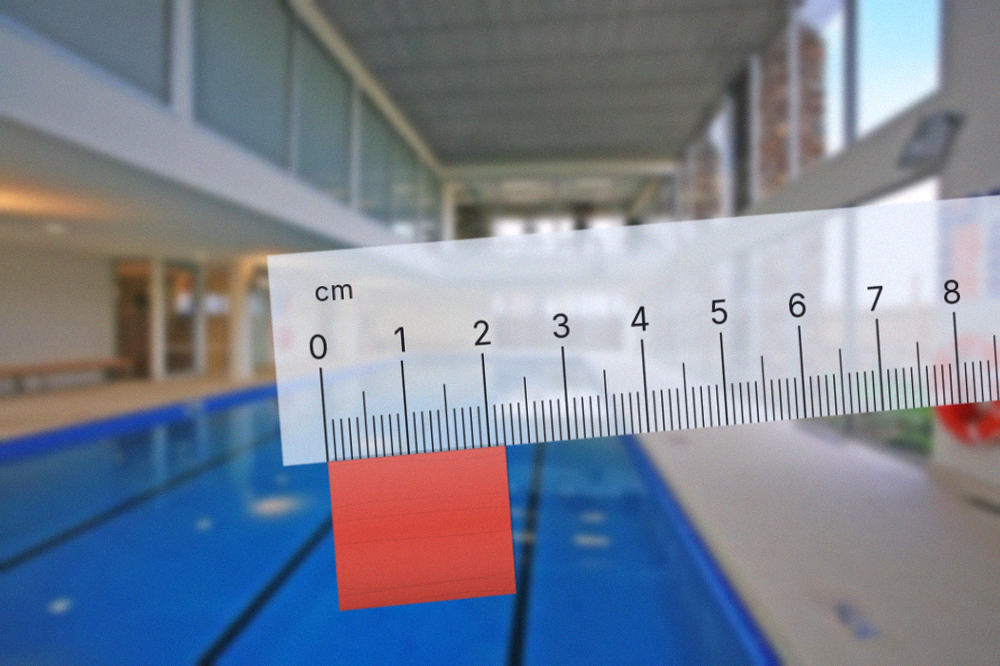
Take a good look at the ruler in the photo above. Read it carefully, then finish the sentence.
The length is 2.2 cm
